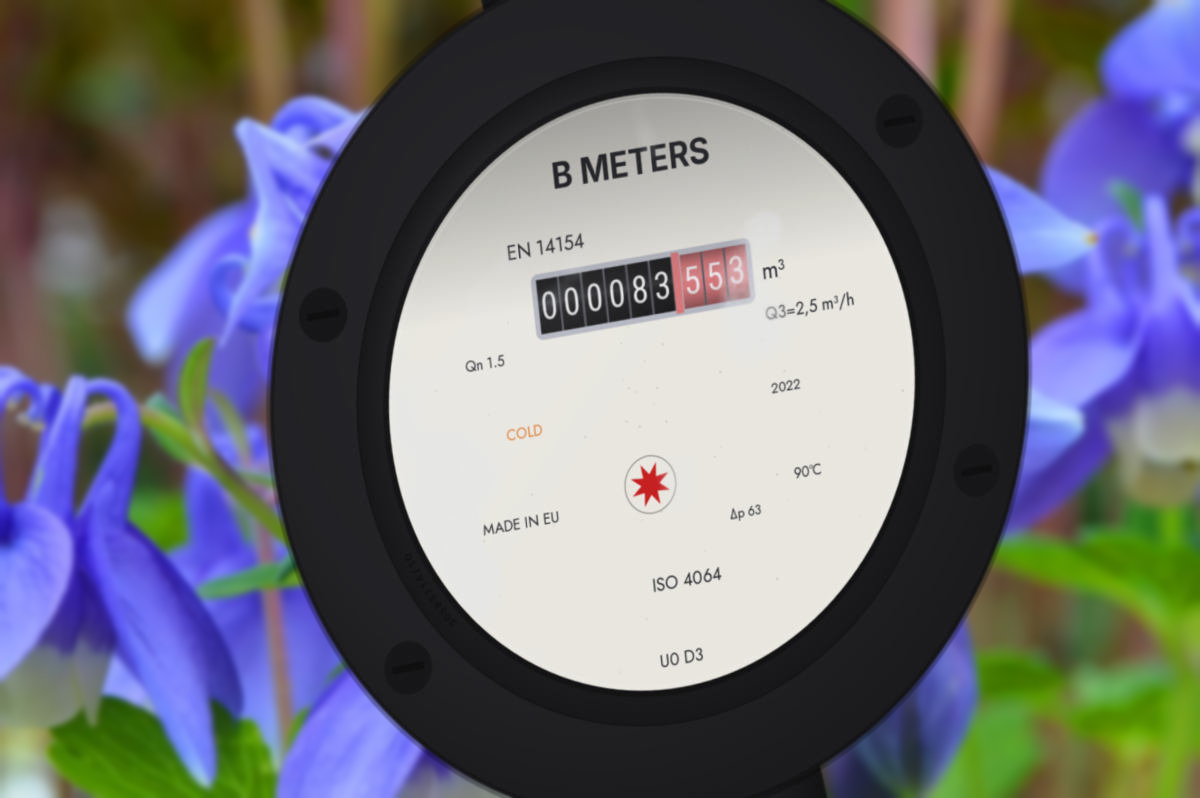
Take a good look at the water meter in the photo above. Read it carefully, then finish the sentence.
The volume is 83.553 m³
